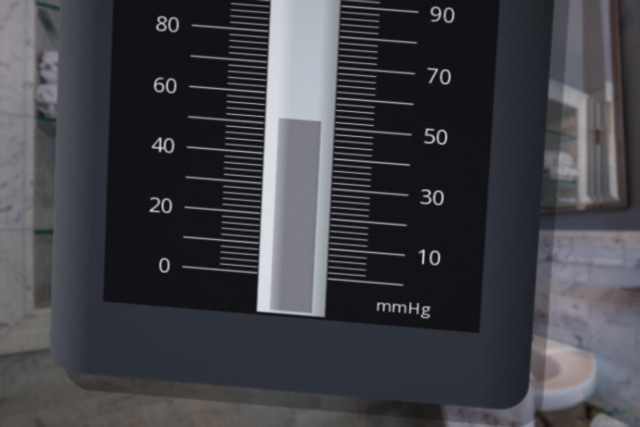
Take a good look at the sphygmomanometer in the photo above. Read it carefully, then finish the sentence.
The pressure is 52 mmHg
